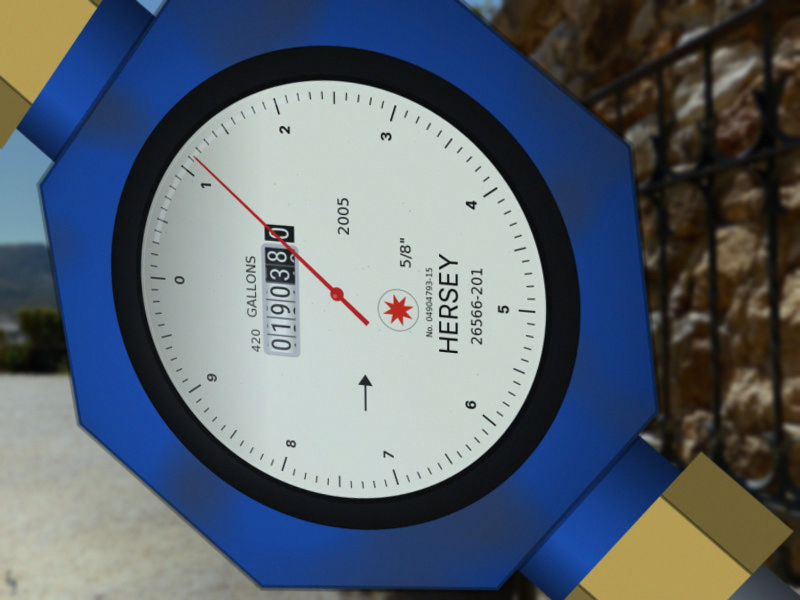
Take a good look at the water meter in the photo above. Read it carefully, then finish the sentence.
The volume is 190381.1 gal
